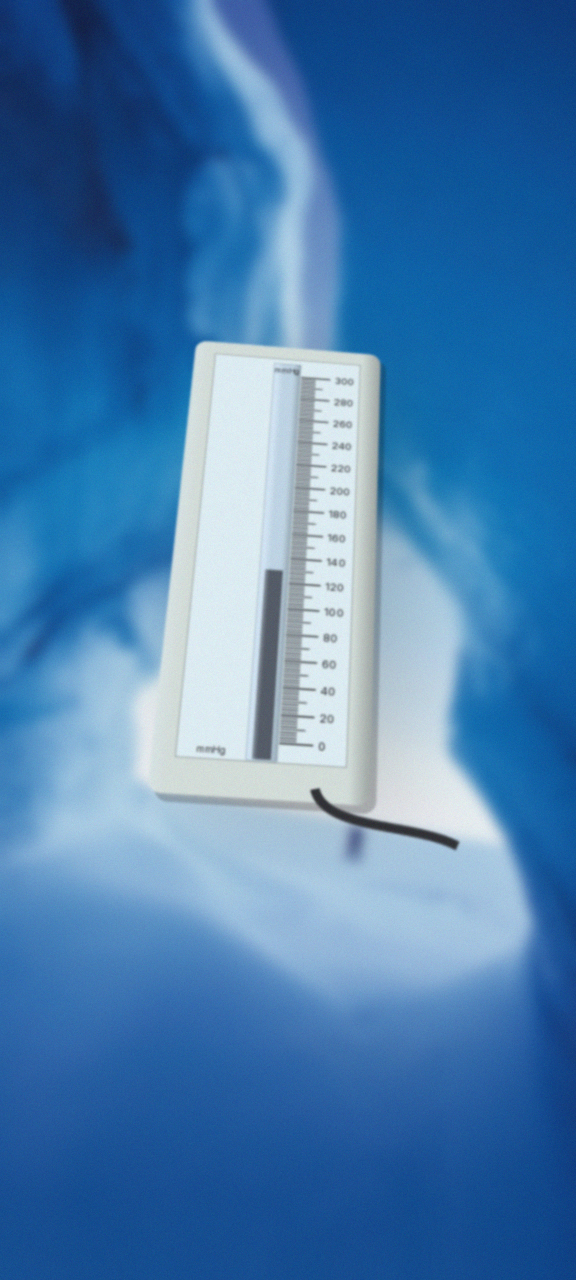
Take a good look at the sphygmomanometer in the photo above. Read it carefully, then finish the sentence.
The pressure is 130 mmHg
